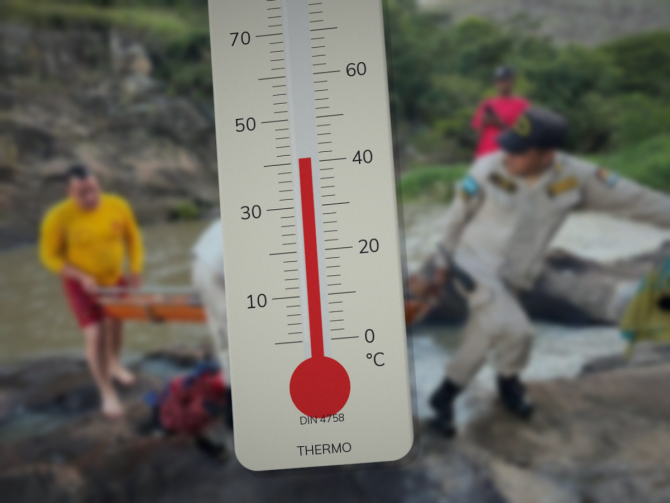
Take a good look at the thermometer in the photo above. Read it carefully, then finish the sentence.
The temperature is 41 °C
